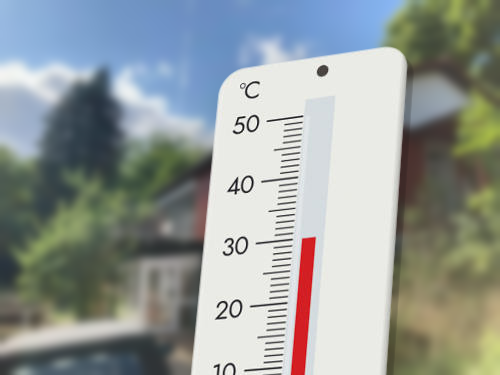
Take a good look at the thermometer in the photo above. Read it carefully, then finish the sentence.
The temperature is 30 °C
